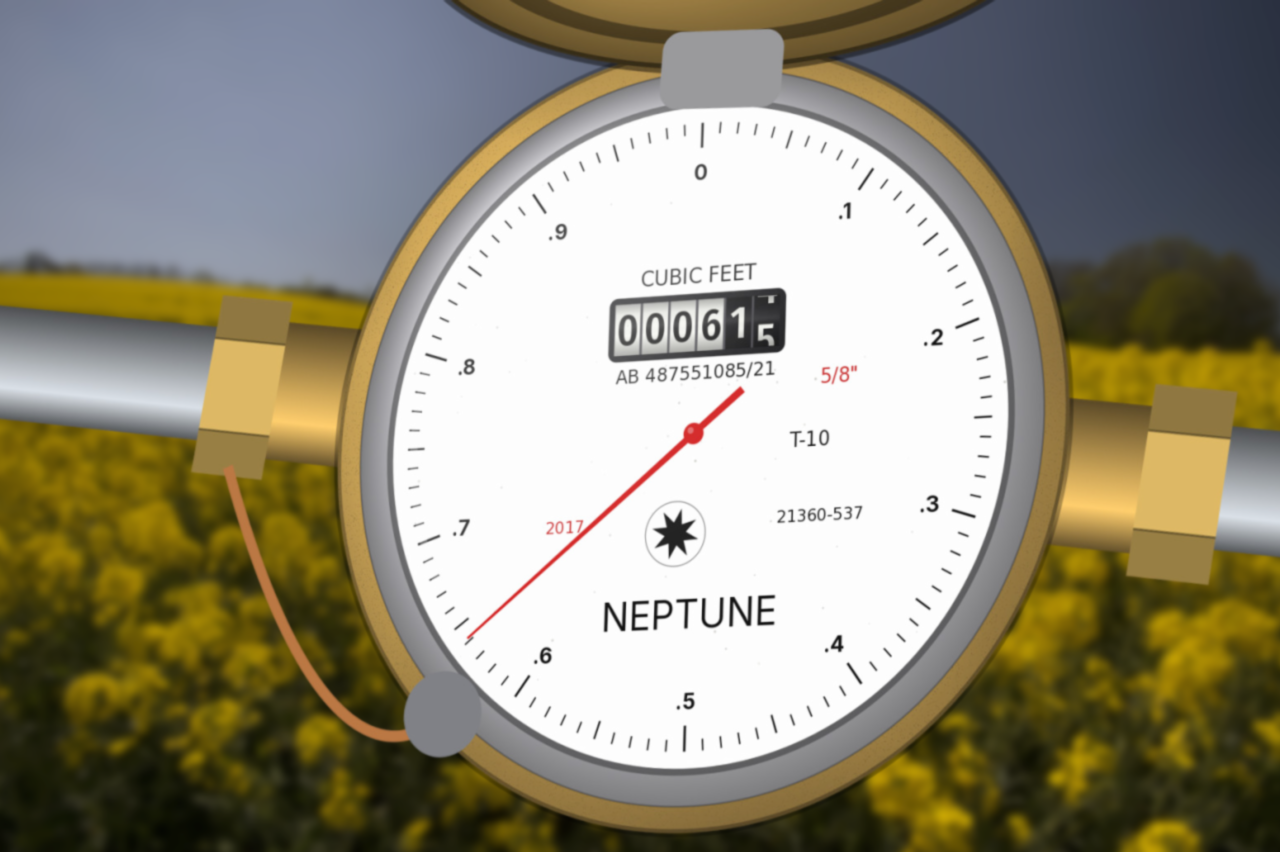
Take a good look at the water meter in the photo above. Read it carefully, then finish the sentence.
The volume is 614.64 ft³
